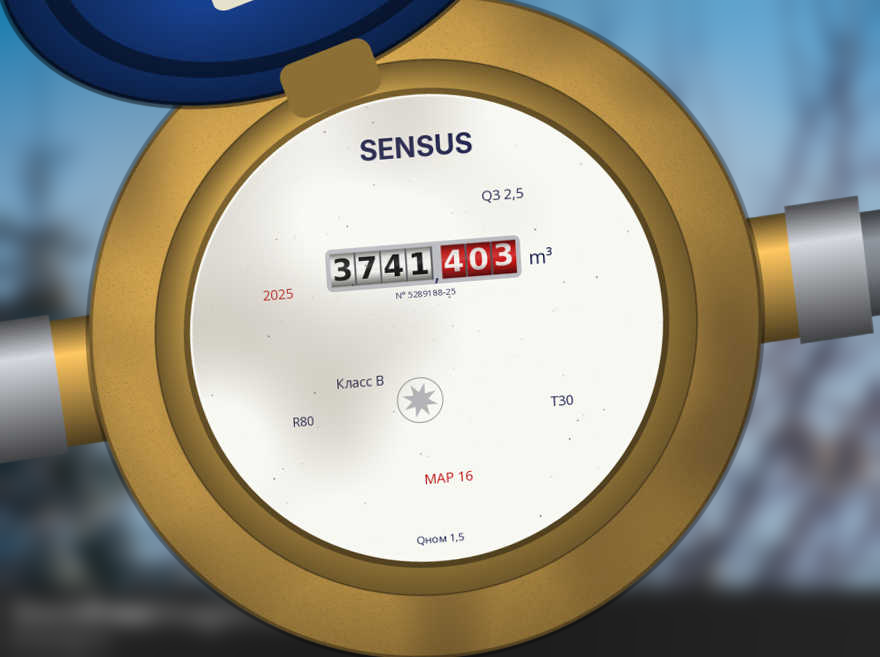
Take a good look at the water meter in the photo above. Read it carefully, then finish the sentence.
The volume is 3741.403 m³
